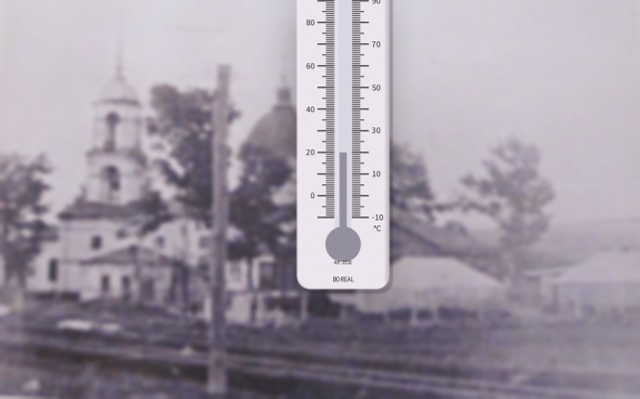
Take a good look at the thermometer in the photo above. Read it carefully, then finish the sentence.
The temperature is 20 °C
